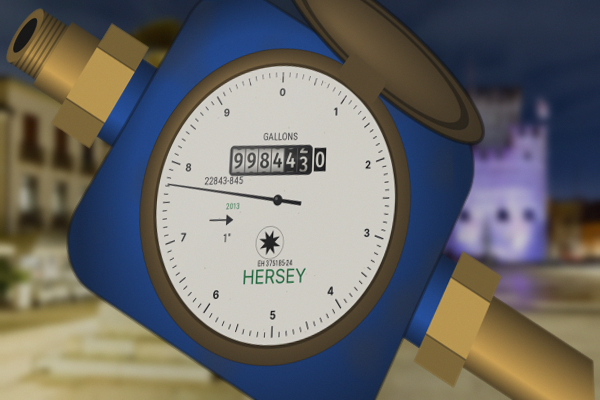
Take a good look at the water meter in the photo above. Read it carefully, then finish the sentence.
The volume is 9984427.7 gal
